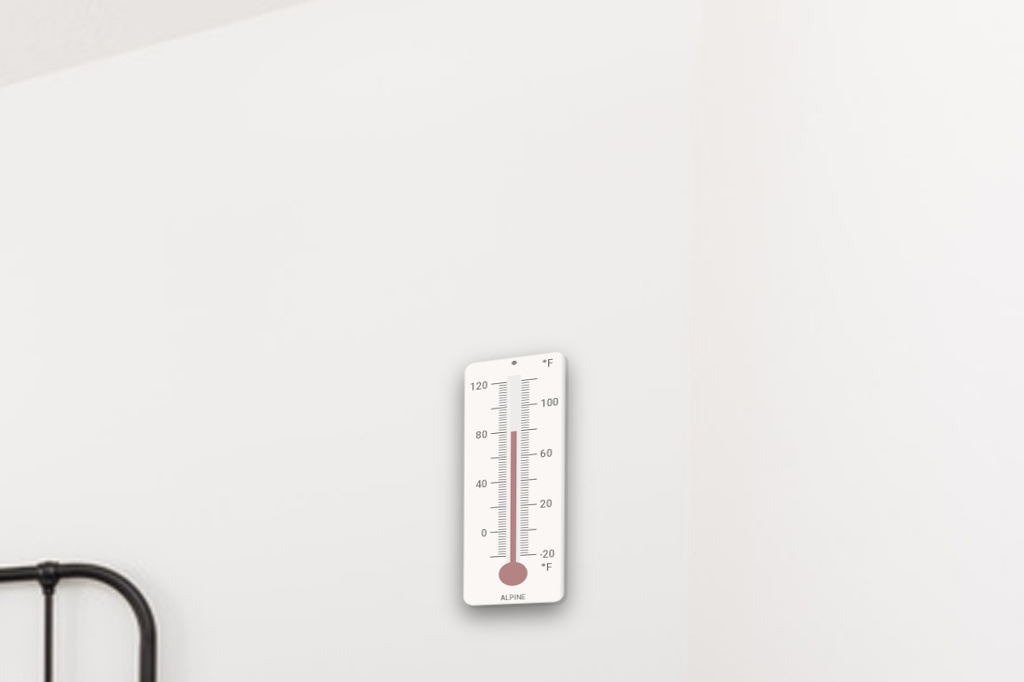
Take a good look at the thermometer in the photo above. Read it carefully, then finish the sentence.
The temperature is 80 °F
